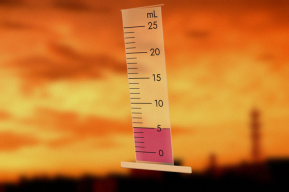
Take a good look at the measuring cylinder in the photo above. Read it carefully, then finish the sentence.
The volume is 5 mL
